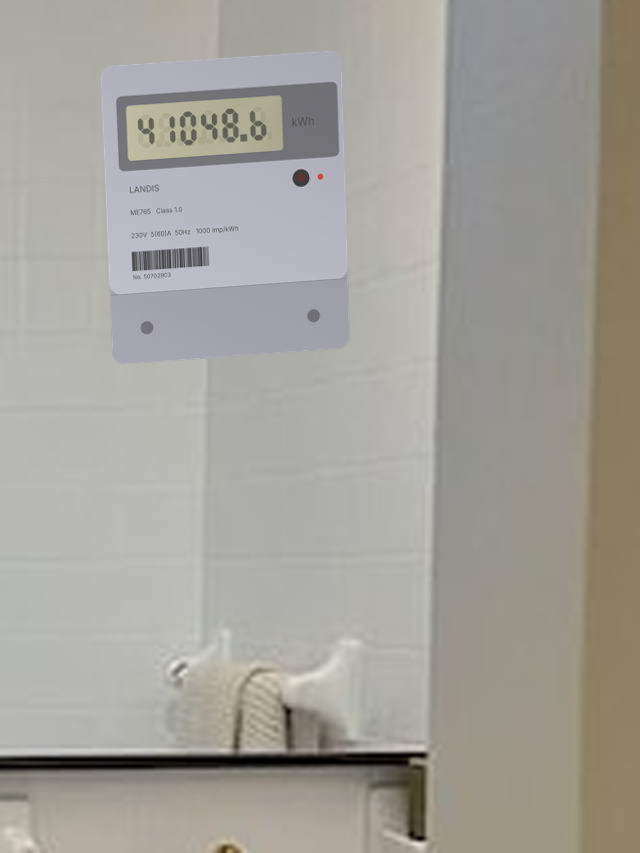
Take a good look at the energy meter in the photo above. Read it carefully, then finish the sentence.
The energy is 41048.6 kWh
